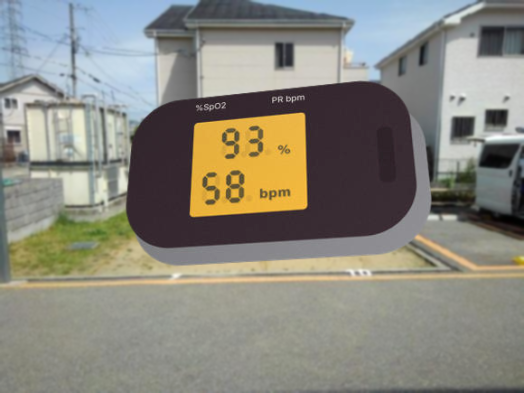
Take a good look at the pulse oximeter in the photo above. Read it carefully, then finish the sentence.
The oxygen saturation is 93 %
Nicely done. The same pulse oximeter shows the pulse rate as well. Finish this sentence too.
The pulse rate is 58 bpm
